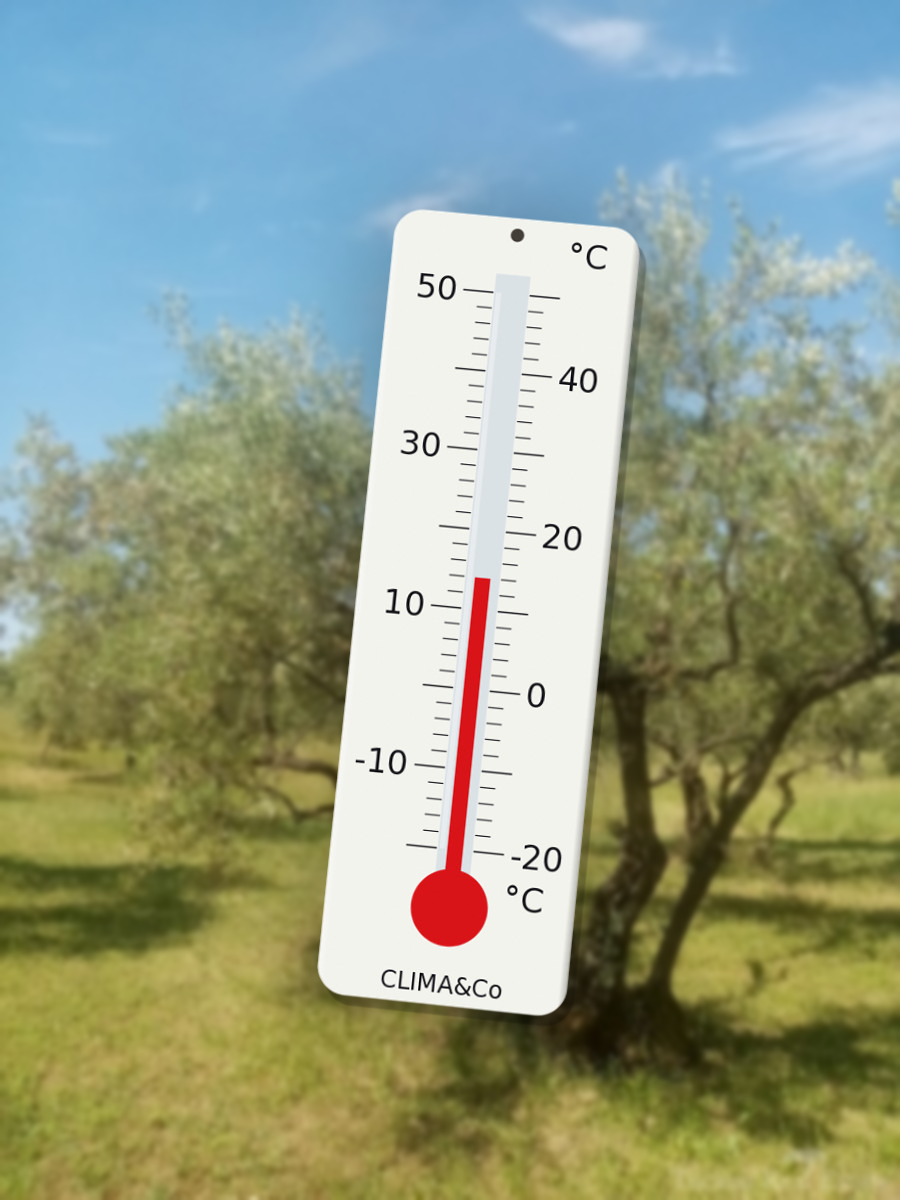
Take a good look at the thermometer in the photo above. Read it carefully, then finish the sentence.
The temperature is 14 °C
